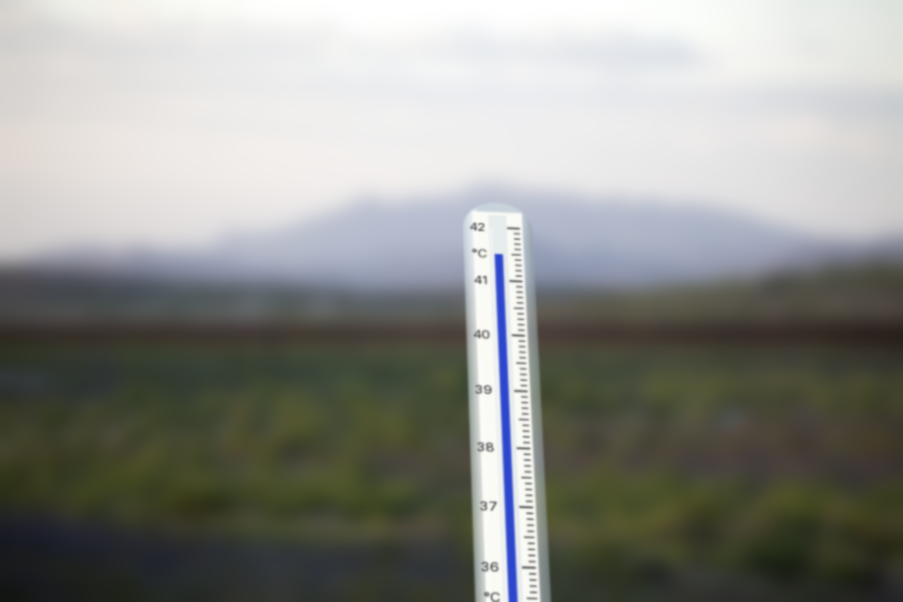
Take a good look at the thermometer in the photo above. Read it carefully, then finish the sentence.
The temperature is 41.5 °C
